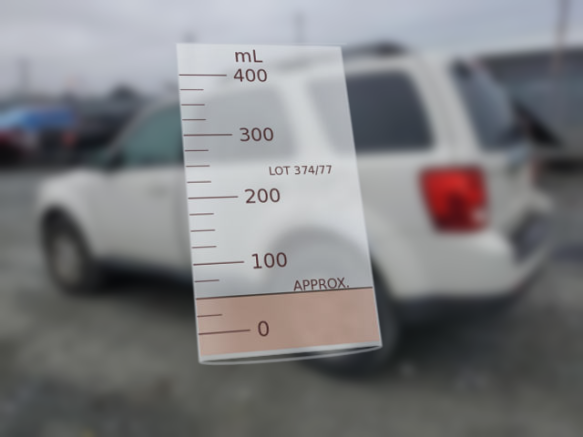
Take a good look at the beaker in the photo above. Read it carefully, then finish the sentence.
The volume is 50 mL
